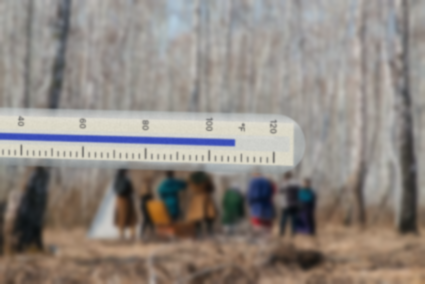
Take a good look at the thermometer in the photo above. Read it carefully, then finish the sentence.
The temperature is 108 °F
